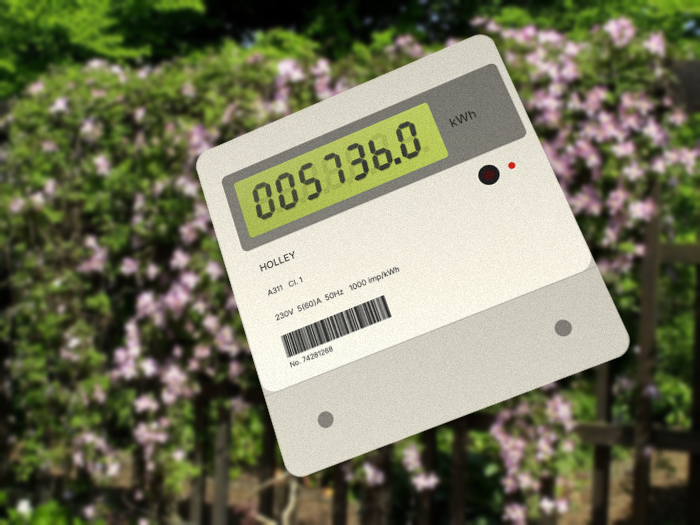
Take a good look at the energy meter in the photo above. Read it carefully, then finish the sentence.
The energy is 5736.0 kWh
